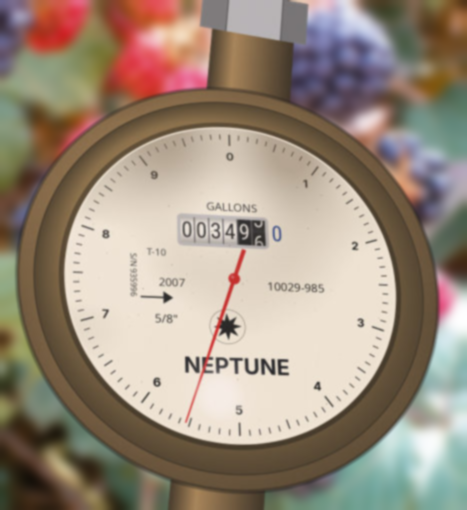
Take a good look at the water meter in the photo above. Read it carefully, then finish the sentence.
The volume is 34955.5 gal
